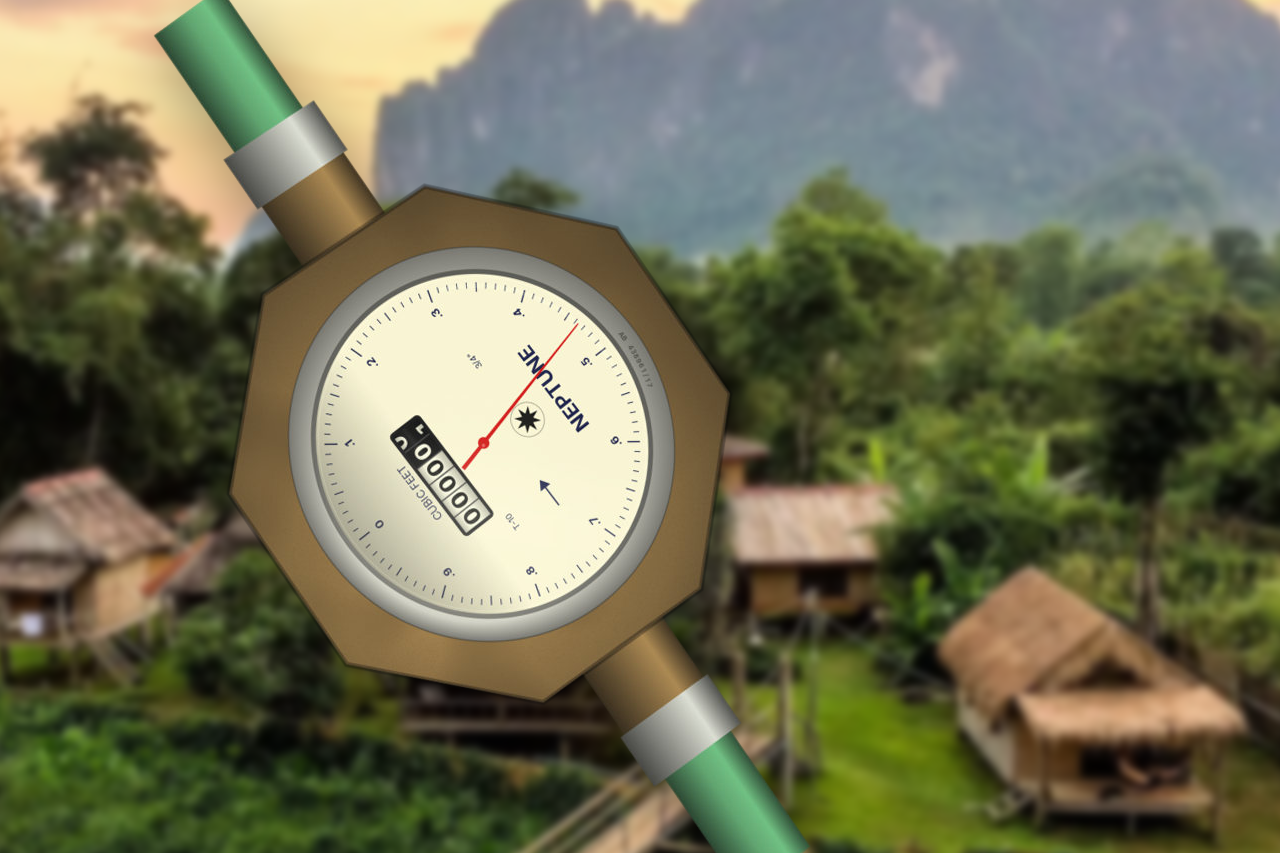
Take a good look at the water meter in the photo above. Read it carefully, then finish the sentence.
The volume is 0.46 ft³
